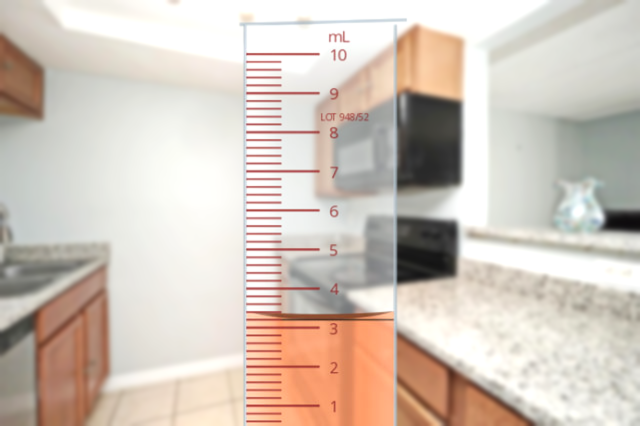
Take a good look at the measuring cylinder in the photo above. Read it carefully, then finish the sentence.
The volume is 3.2 mL
